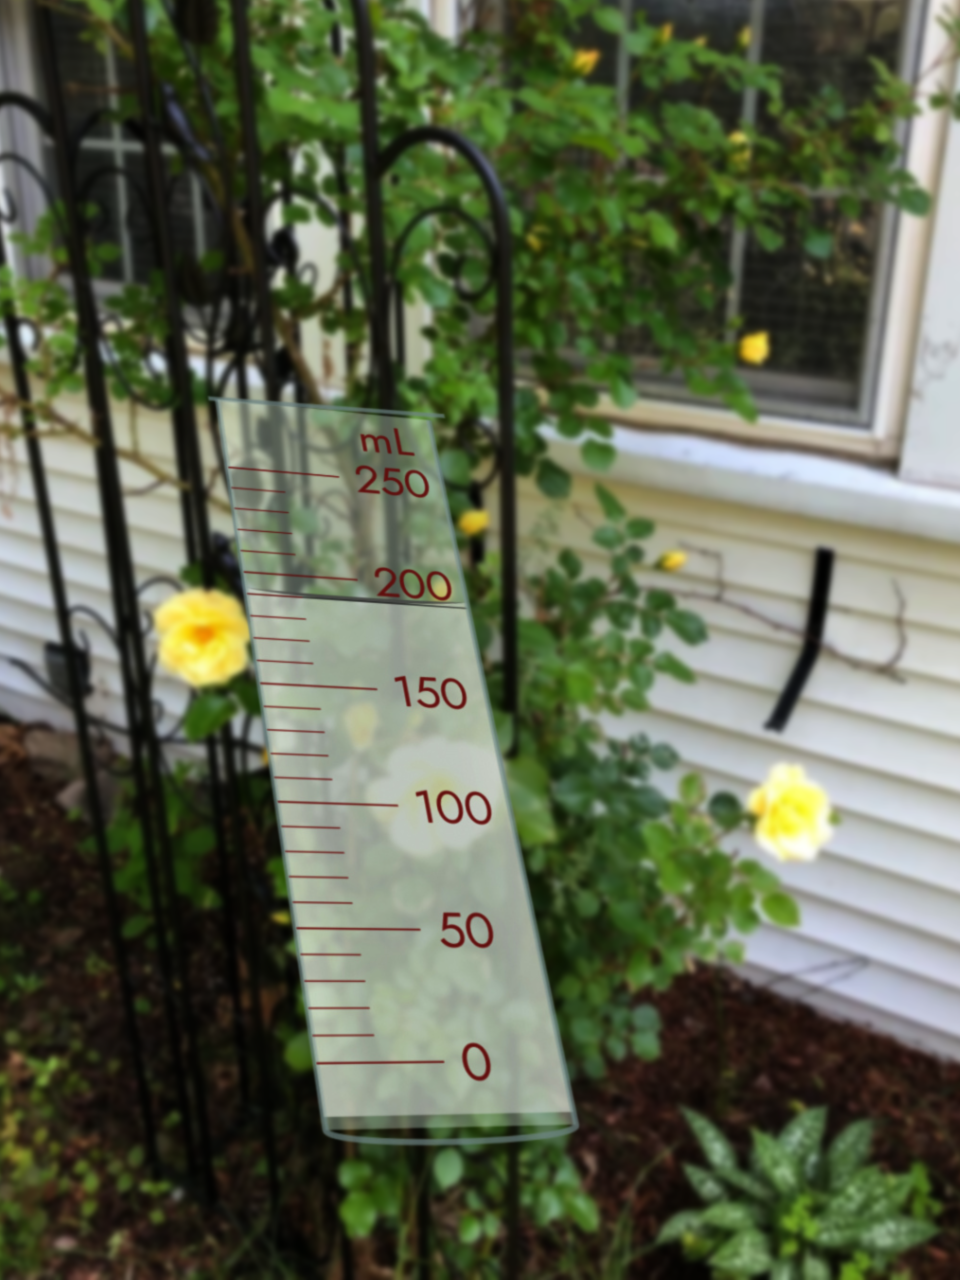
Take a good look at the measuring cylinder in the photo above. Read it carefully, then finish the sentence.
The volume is 190 mL
